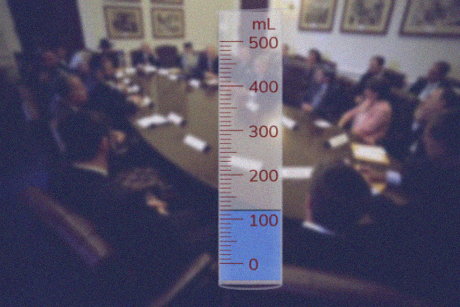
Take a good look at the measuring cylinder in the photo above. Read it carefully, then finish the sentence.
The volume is 120 mL
